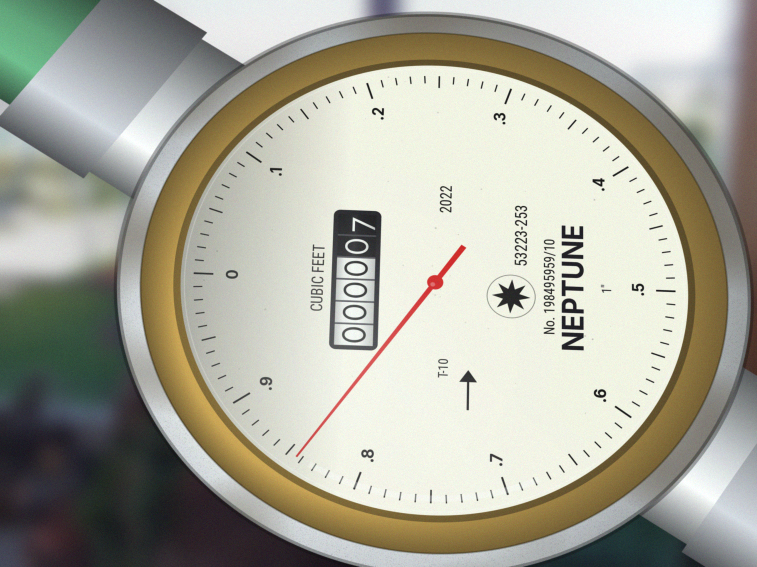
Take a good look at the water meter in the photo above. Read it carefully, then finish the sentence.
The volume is 6.84 ft³
